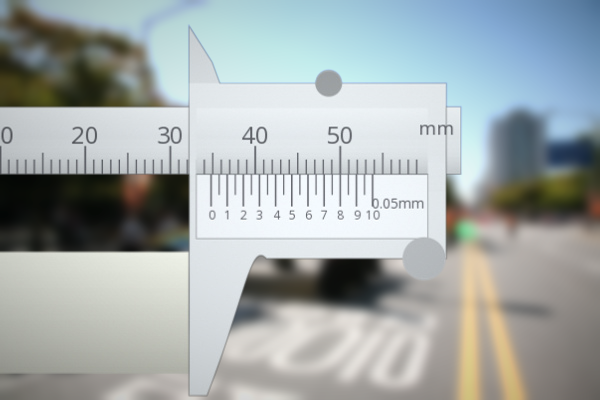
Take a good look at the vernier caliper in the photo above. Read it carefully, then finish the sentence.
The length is 34.8 mm
